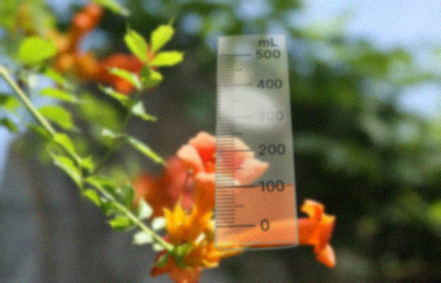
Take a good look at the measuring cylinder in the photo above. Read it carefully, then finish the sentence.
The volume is 100 mL
